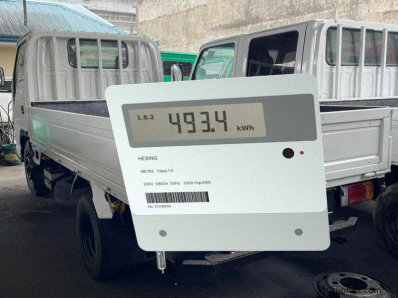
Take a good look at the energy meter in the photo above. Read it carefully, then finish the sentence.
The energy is 493.4 kWh
